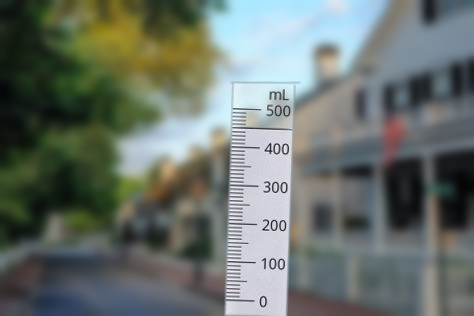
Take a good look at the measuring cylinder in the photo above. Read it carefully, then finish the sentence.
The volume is 450 mL
